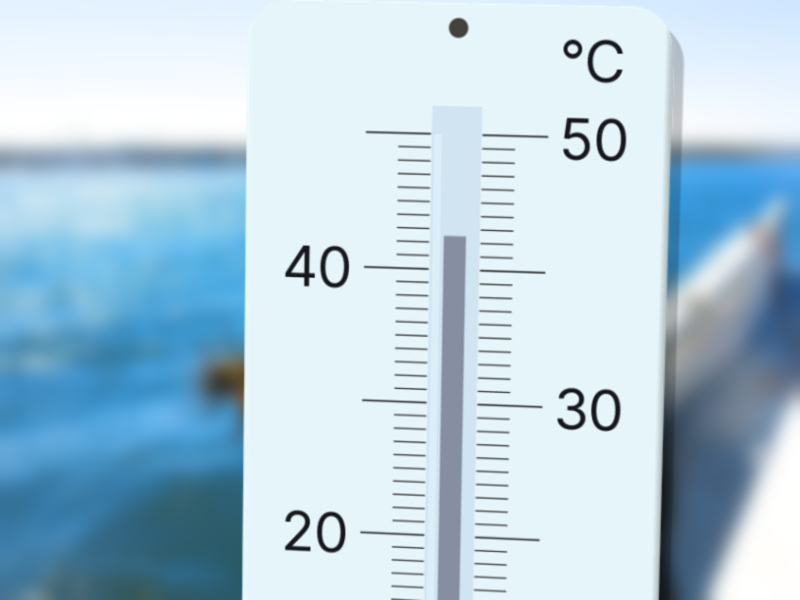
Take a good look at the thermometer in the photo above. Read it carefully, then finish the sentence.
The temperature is 42.5 °C
